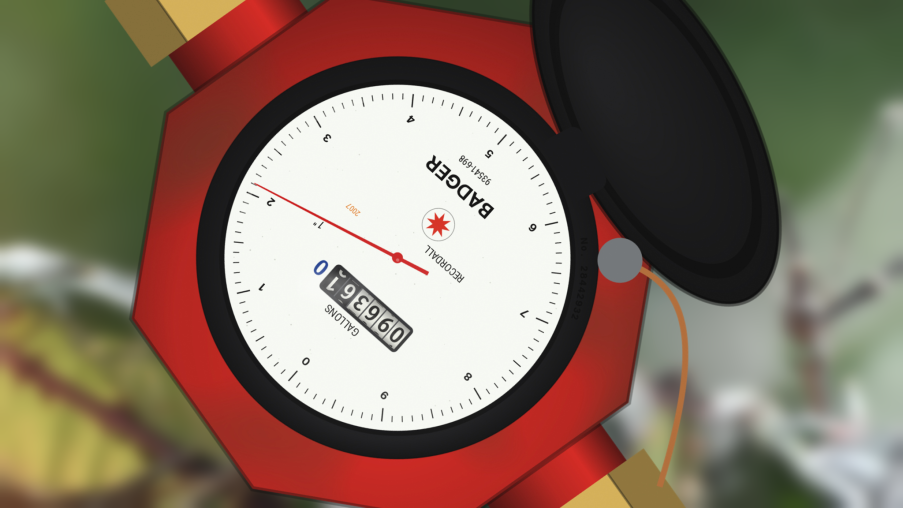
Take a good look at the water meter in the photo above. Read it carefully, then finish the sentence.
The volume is 963612.1 gal
